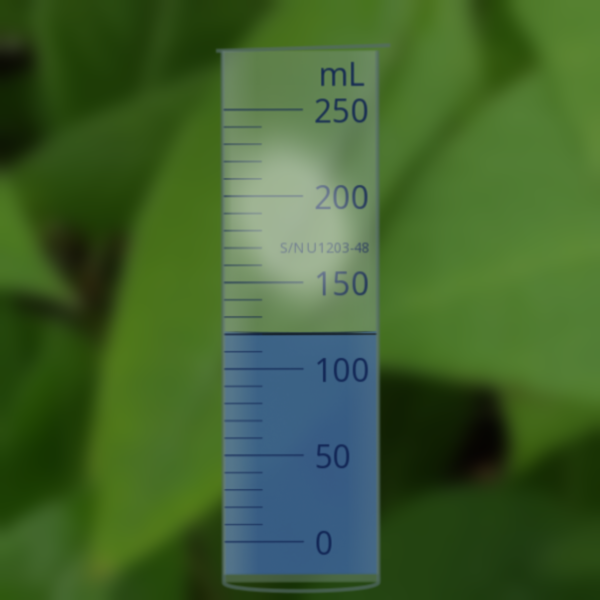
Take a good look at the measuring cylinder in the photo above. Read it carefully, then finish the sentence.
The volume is 120 mL
